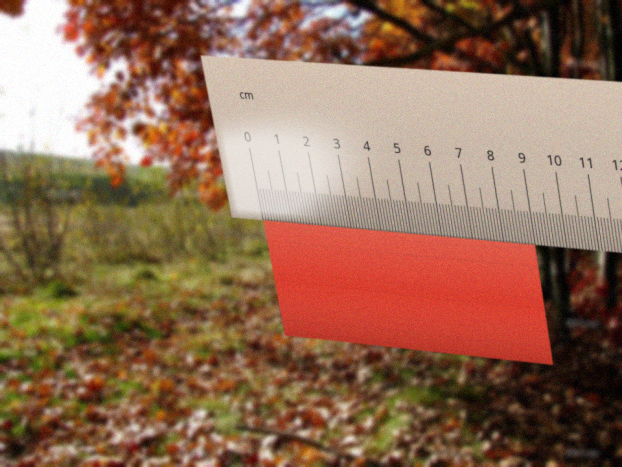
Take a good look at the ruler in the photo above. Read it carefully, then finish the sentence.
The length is 9 cm
